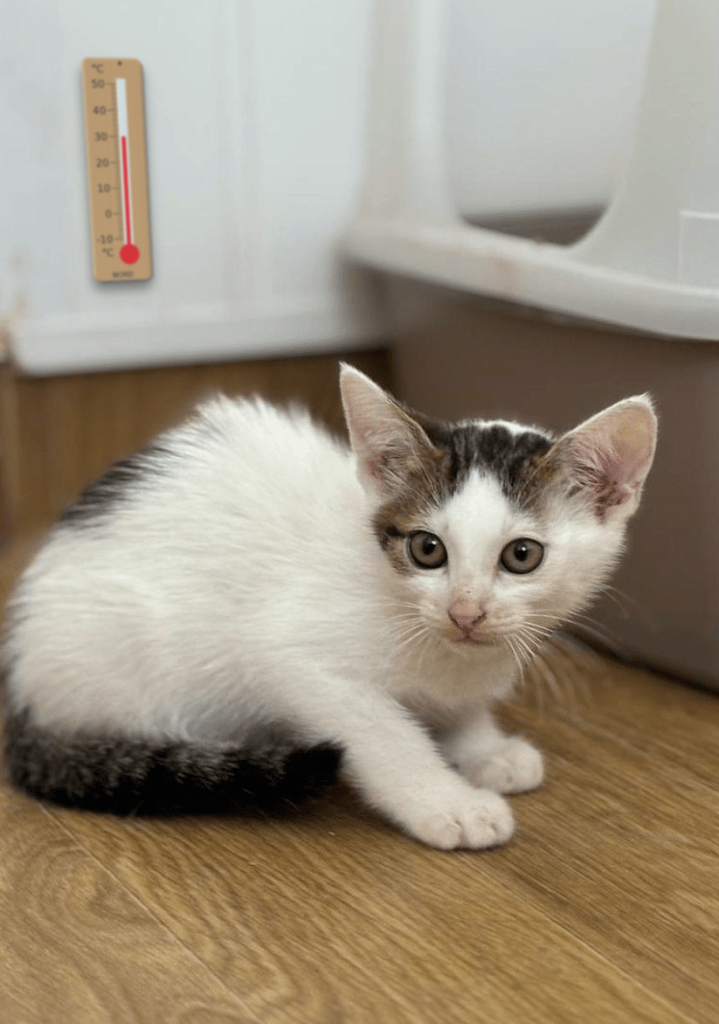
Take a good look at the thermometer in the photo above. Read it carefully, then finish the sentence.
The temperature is 30 °C
